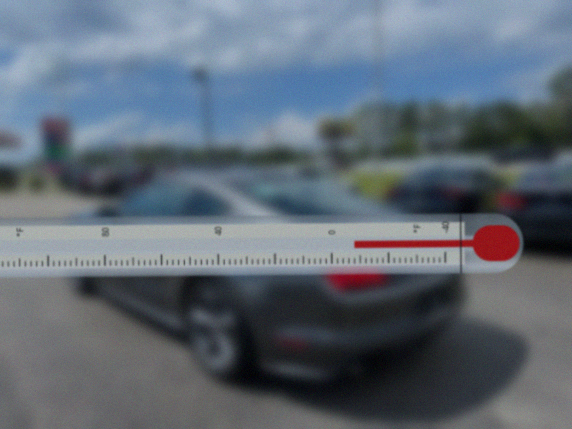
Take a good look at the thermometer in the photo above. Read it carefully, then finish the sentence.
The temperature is -8 °F
